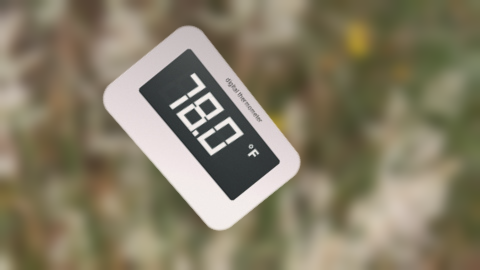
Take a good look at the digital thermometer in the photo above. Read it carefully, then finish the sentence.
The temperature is 78.0 °F
